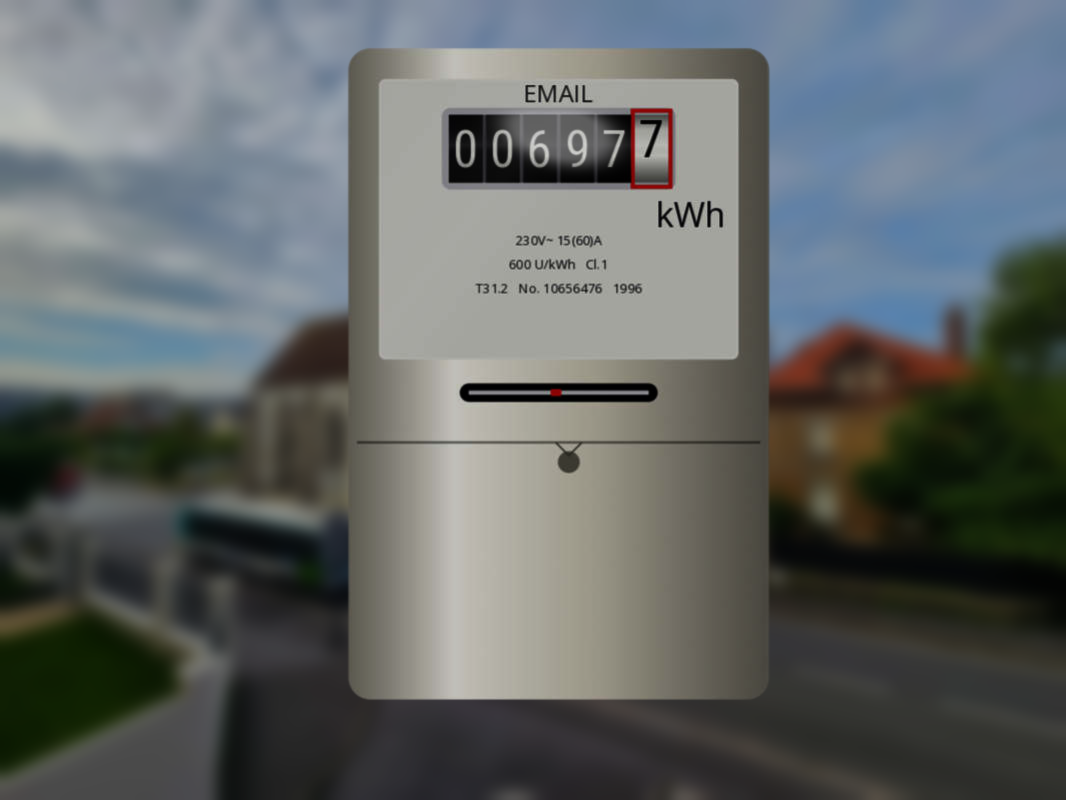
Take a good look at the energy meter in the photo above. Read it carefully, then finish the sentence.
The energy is 697.7 kWh
